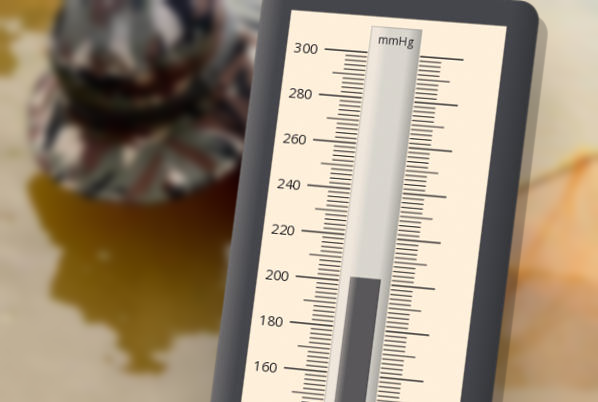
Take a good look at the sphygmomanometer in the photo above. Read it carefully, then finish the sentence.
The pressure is 202 mmHg
